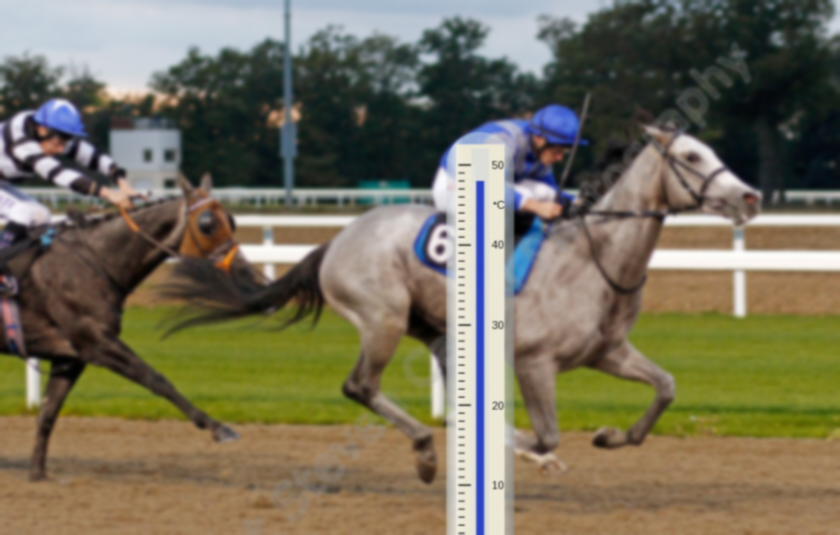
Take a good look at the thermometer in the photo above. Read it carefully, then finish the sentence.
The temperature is 48 °C
